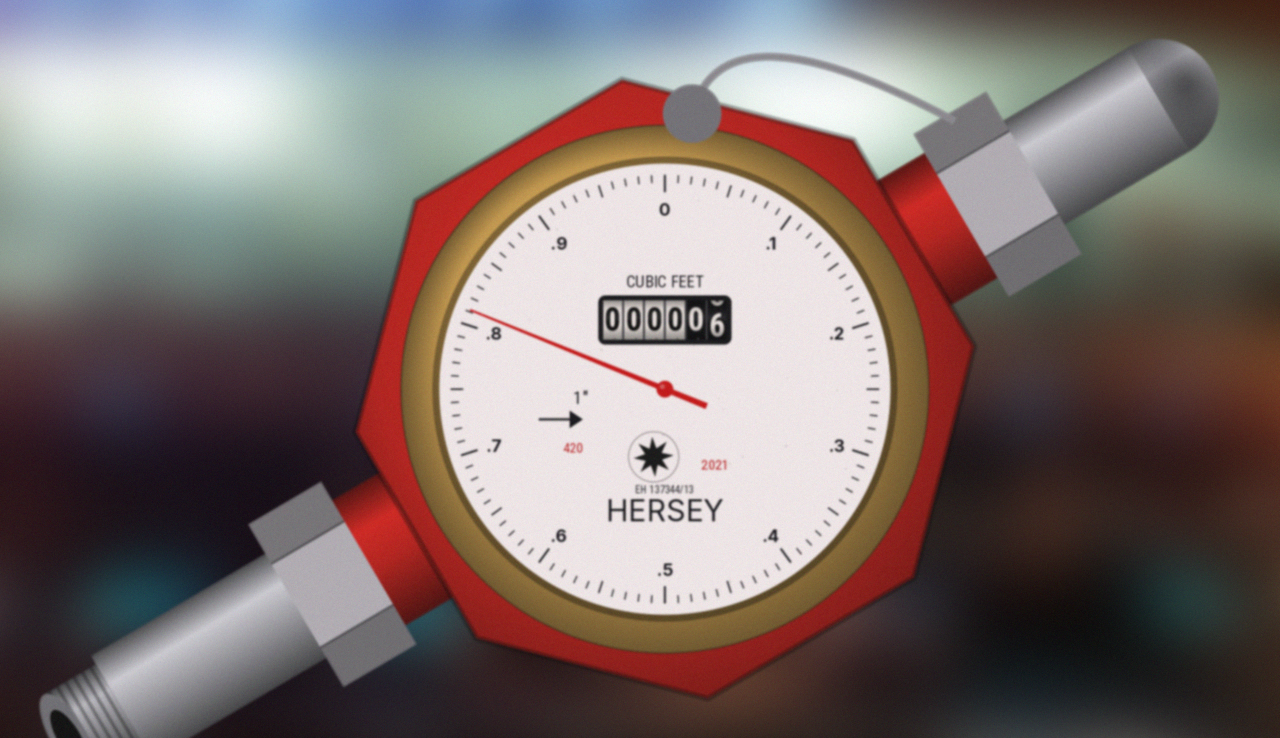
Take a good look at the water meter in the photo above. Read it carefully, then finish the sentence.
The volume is 5.81 ft³
